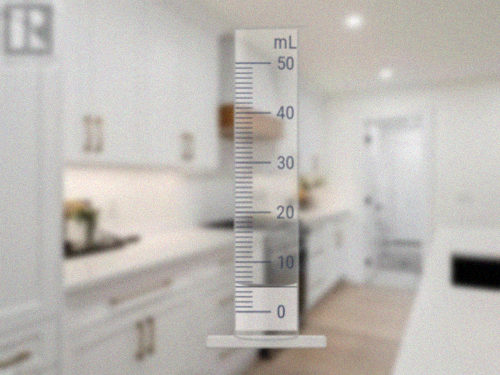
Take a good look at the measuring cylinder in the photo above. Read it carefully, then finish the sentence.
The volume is 5 mL
